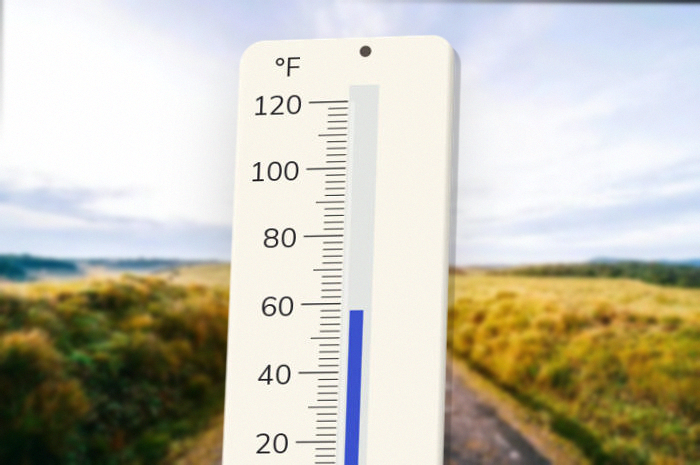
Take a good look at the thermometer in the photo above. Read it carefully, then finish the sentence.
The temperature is 58 °F
